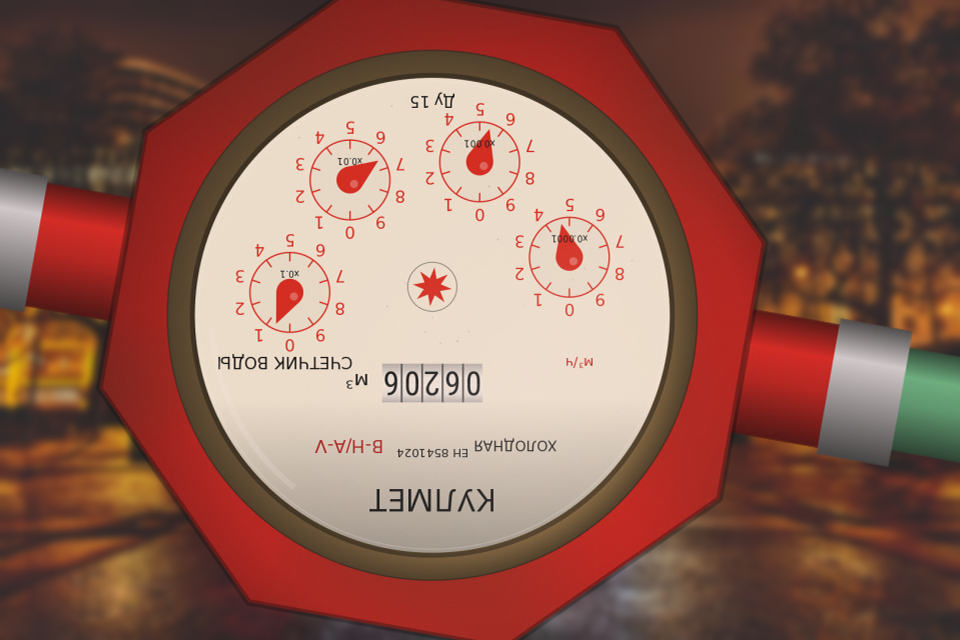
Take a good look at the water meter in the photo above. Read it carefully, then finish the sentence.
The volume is 6206.0654 m³
